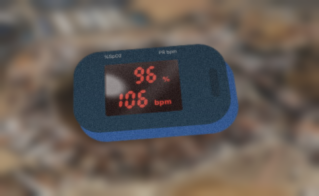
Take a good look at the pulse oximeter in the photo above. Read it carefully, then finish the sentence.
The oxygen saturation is 96 %
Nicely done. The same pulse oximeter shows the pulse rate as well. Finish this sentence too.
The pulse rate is 106 bpm
